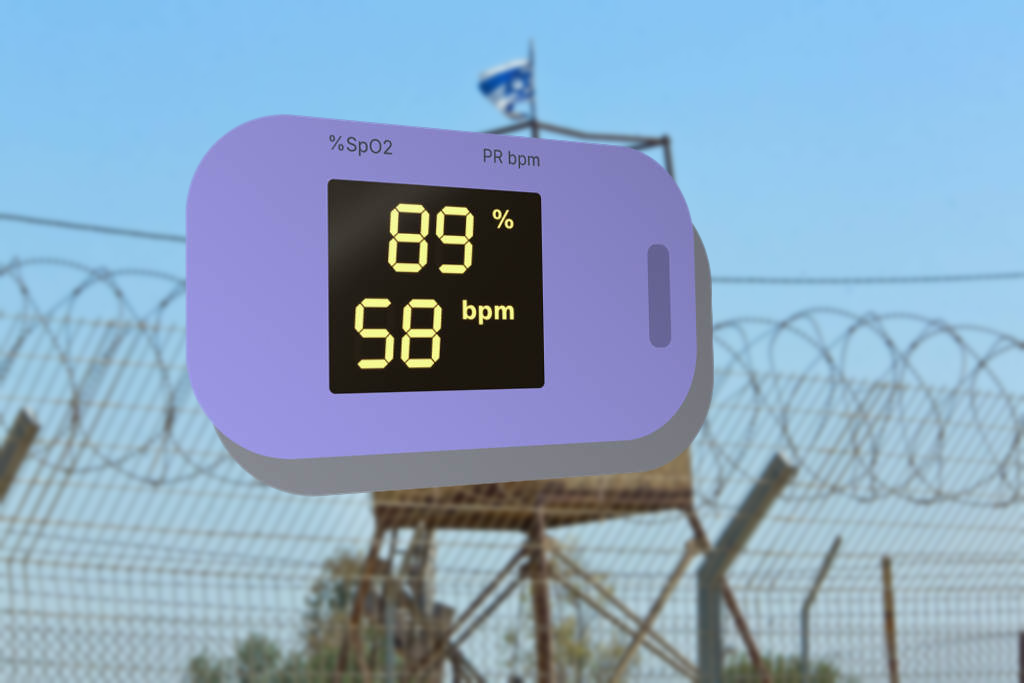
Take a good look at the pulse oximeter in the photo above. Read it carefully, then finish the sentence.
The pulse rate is 58 bpm
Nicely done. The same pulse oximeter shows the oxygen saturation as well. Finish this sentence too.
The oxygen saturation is 89 %
